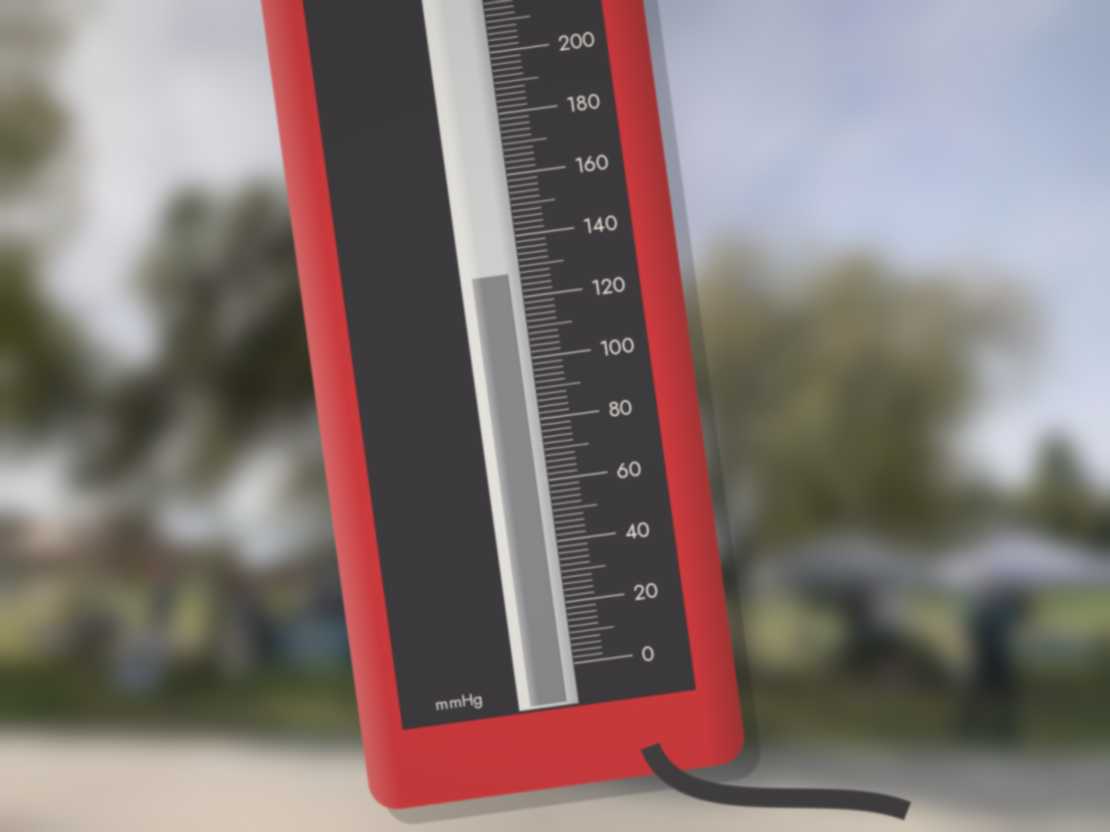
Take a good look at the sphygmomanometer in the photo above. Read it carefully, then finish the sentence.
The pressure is 128 mmHg
